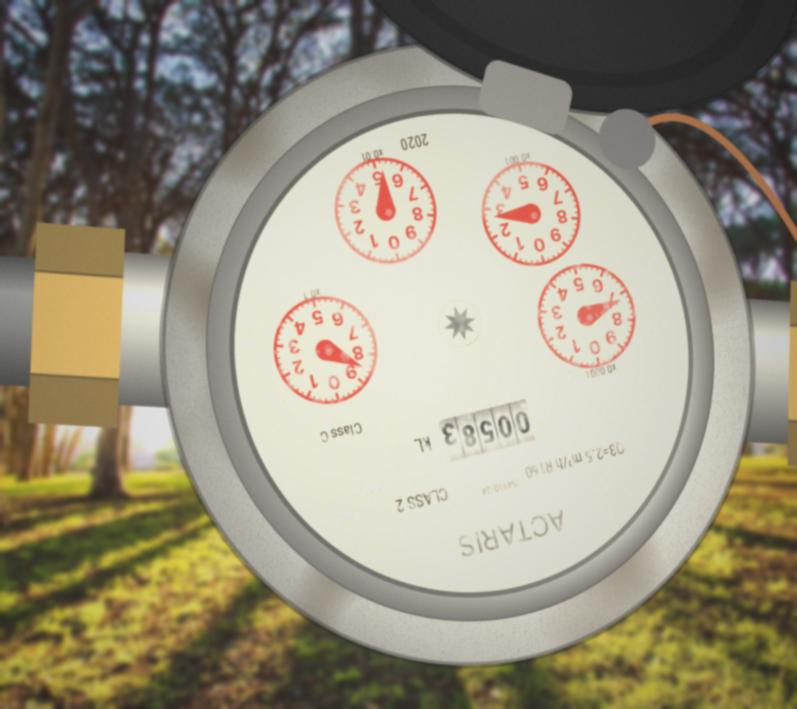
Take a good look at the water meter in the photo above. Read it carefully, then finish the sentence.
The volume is 582.8527 kL
